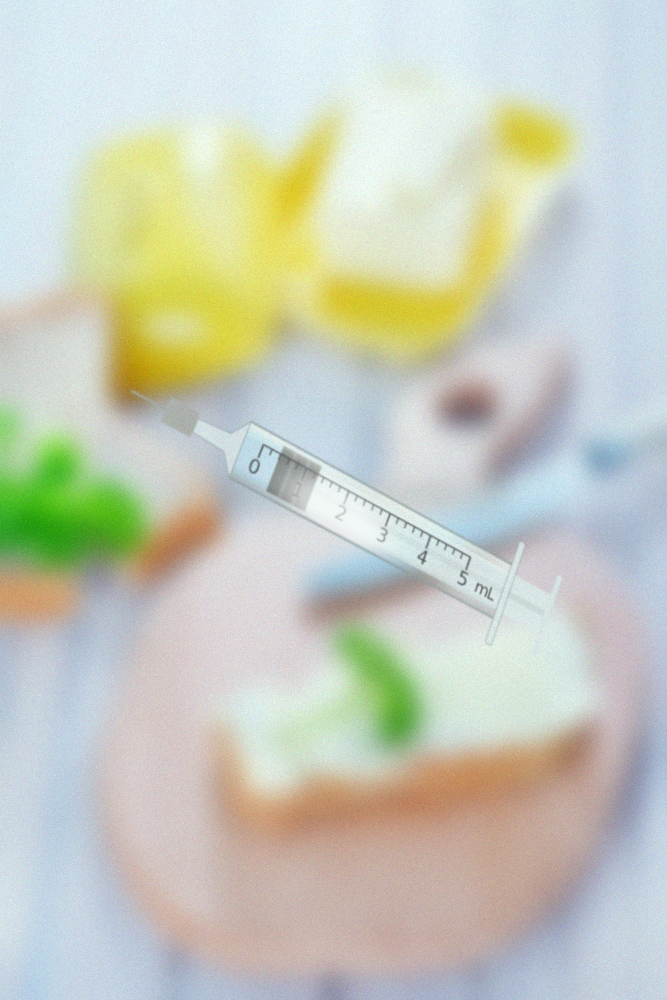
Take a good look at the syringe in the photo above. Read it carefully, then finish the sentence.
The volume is 0.4 mL
